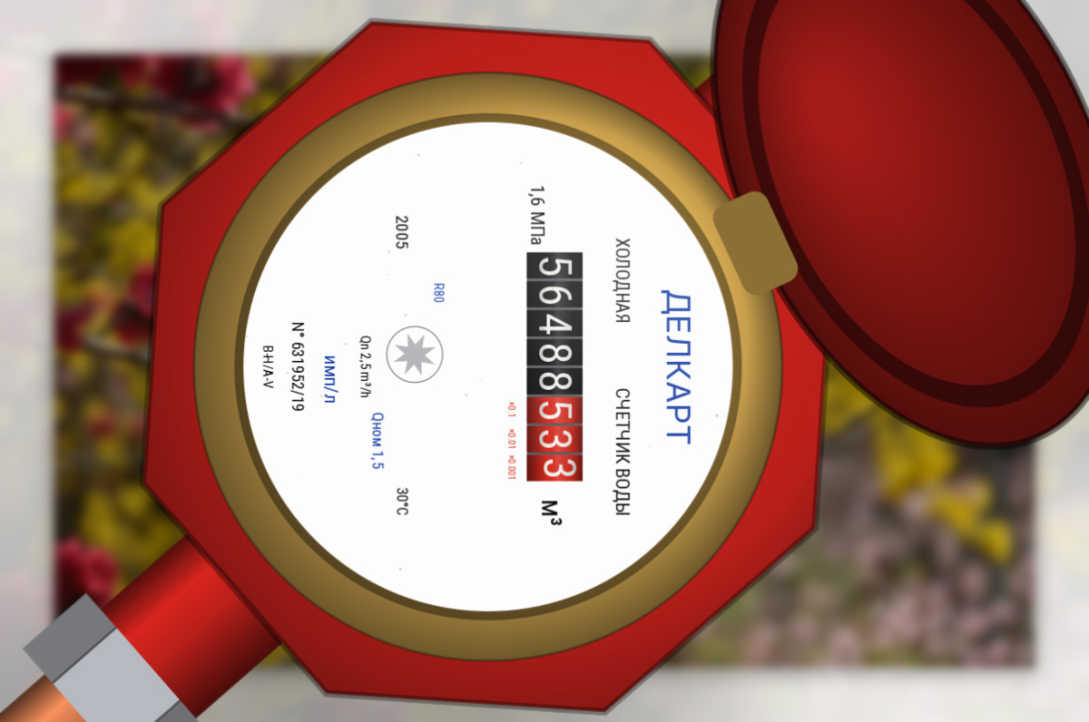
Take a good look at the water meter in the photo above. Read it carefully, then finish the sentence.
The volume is 56488.533 m³
